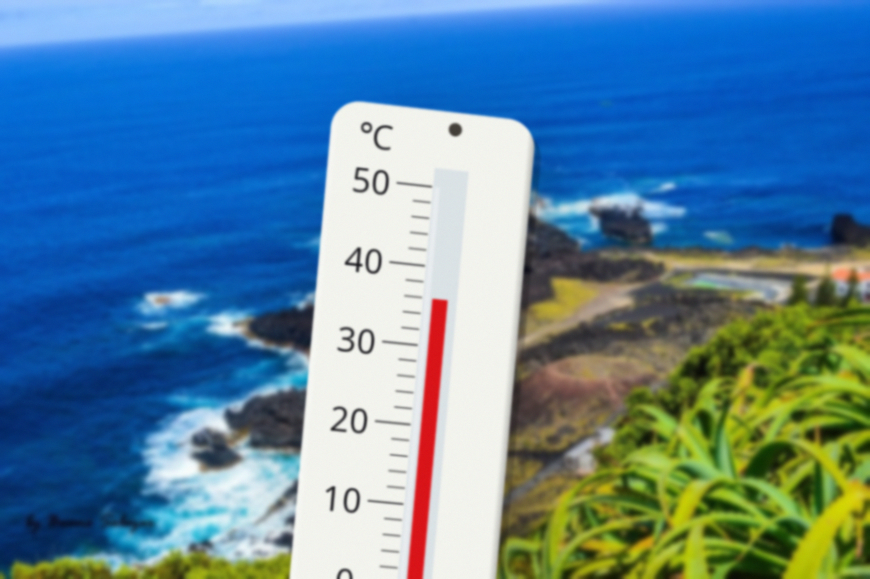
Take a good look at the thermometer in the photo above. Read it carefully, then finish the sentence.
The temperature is 36 °C
